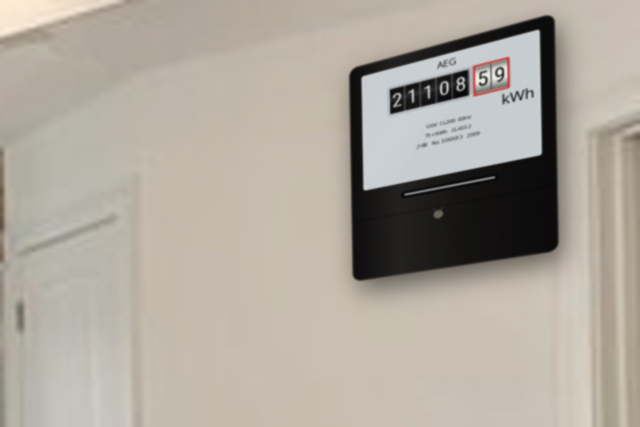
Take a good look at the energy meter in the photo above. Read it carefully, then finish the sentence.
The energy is 21108.59 kWh
